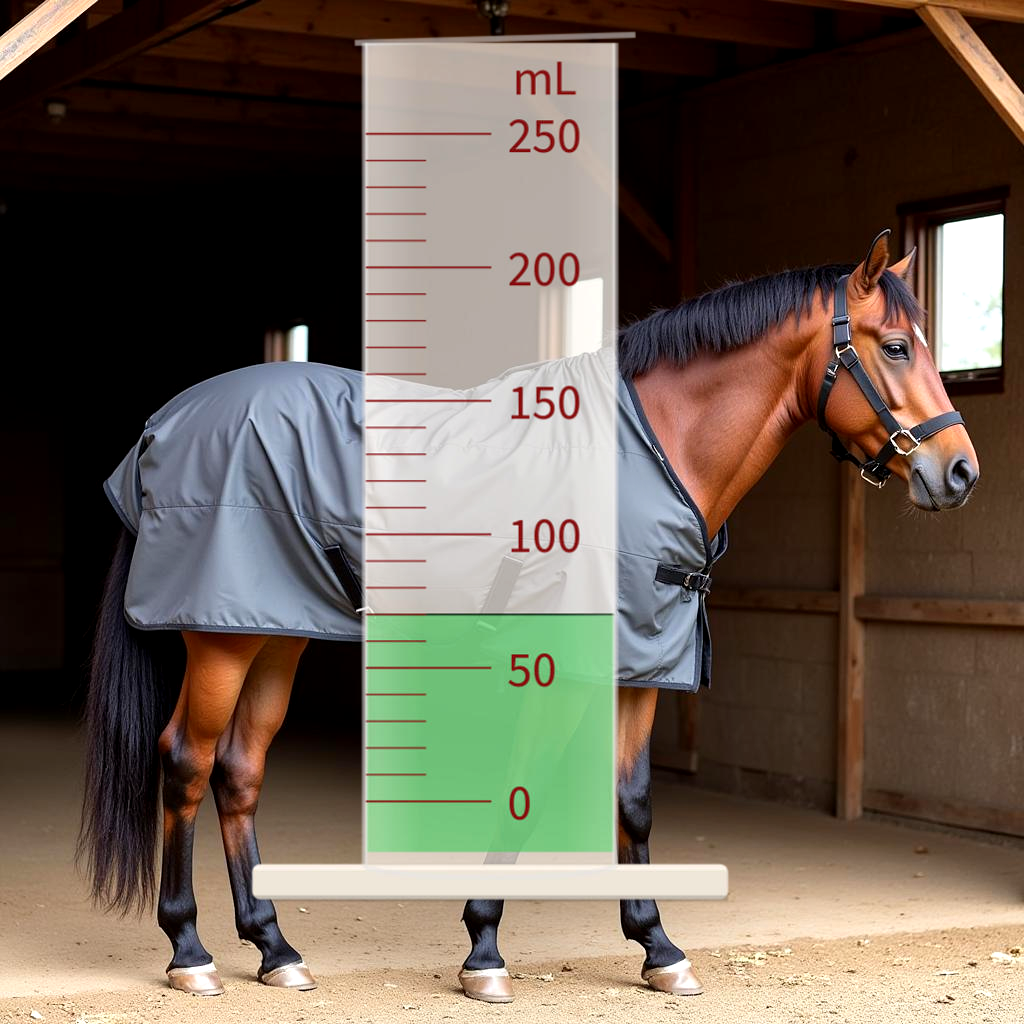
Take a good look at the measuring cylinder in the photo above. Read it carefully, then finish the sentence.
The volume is 70 mL
